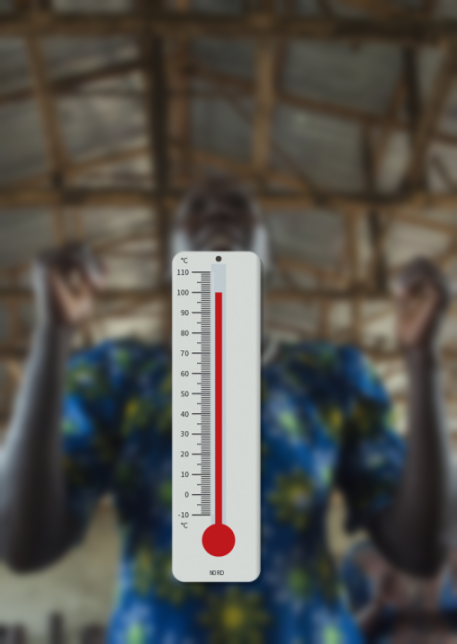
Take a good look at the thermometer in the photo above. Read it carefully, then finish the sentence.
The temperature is 100 °C
